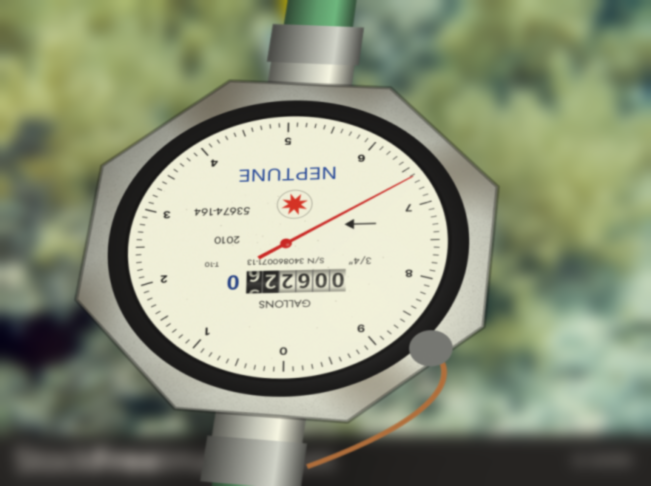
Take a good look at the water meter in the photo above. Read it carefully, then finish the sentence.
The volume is 62256.6 gal
